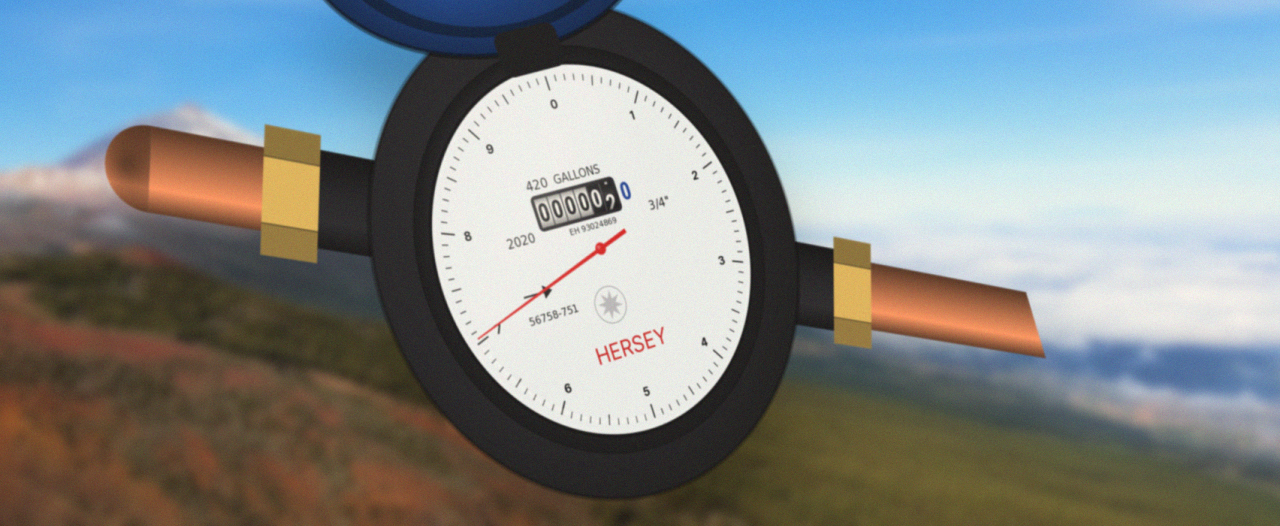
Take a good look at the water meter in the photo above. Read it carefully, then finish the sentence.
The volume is 17.0 gal
